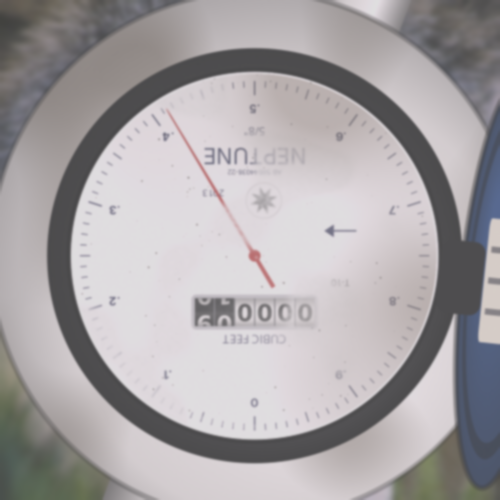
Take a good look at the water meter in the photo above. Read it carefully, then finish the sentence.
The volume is 9.41 ft³
